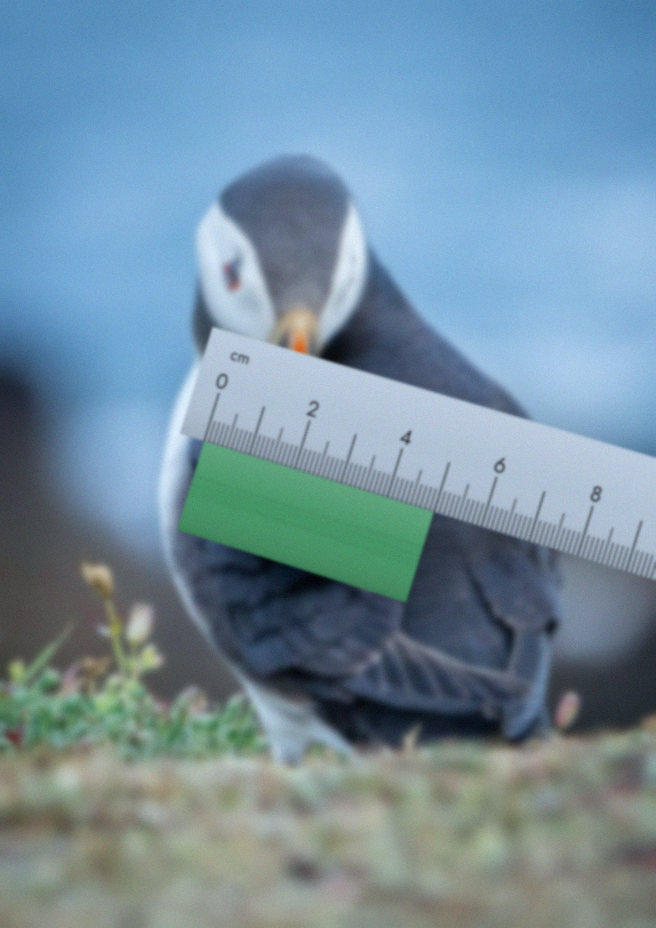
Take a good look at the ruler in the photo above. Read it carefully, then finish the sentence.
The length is 5 cm
